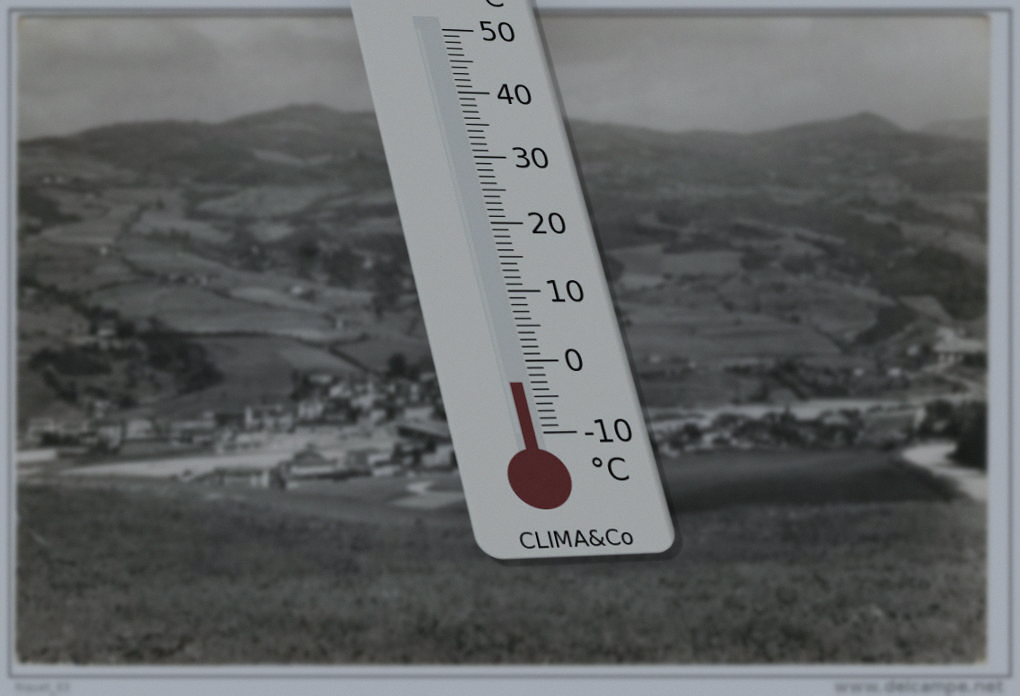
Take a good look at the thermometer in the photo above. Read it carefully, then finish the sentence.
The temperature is -3 °C
